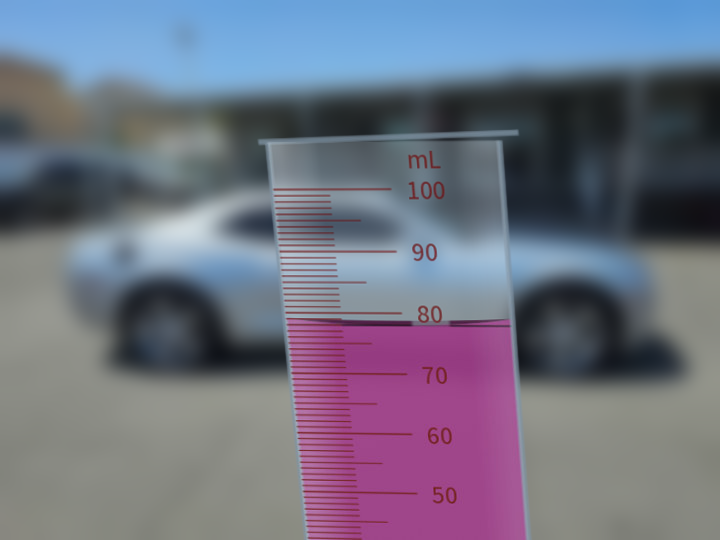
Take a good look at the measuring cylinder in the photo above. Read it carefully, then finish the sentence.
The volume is 78 mL
